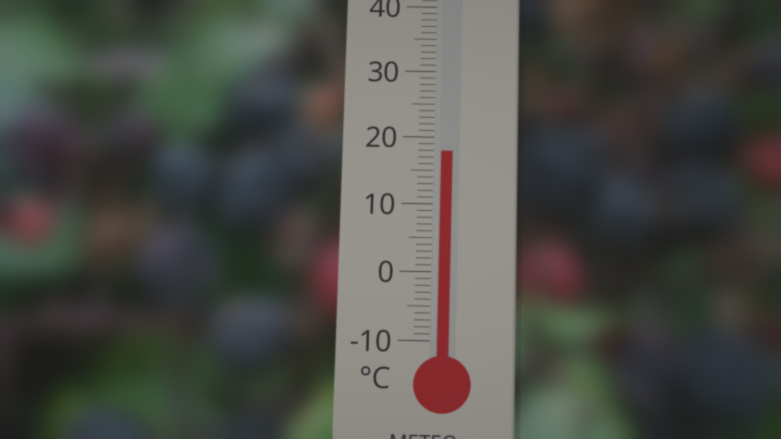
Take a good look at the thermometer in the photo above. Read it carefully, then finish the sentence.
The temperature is 18 °C
